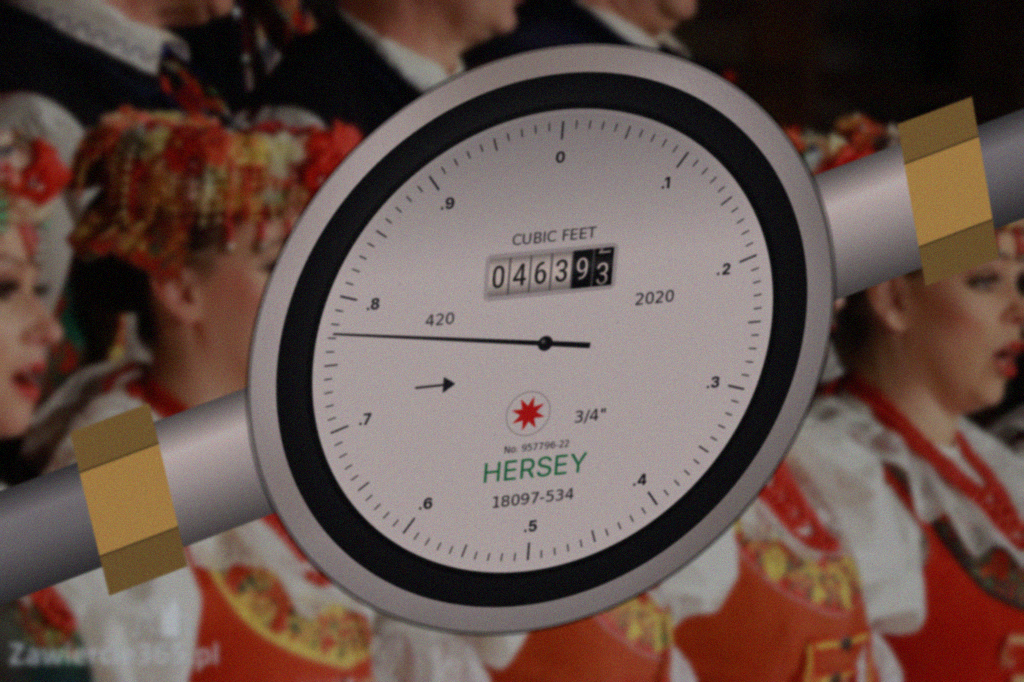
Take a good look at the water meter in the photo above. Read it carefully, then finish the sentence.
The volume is 46392.77 ft³
